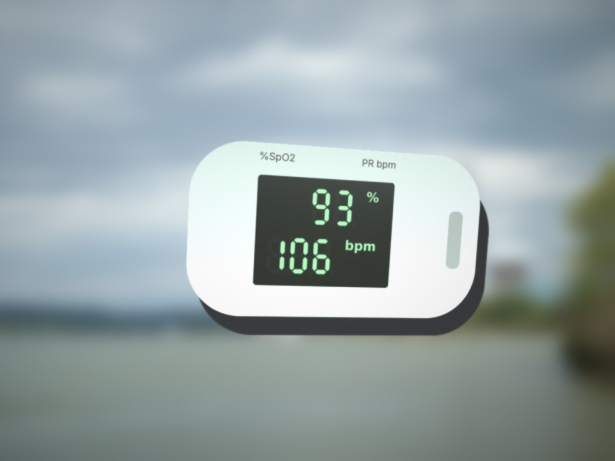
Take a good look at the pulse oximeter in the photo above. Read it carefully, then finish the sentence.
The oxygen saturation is 93 %
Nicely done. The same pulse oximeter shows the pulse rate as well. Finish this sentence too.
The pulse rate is 106 bpm
